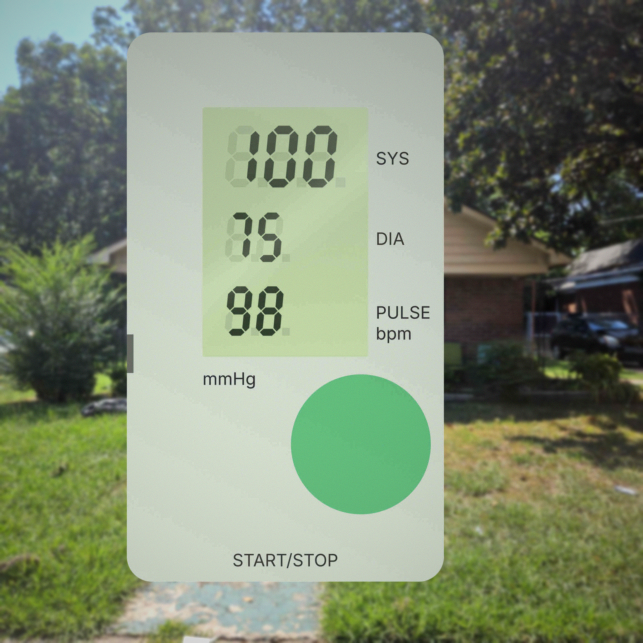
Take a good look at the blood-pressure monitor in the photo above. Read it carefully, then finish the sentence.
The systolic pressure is 100 mmHg
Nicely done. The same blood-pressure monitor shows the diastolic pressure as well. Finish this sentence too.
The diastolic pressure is 75 mmHg
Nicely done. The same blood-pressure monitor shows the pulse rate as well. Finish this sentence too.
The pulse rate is 98 bpm
